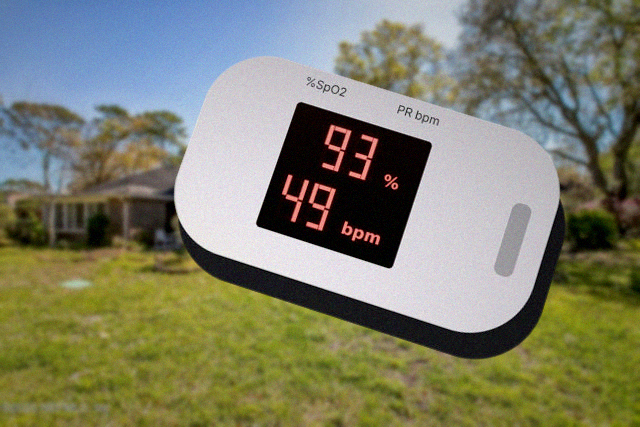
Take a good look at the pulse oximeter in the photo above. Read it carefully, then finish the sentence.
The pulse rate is 49 bpm
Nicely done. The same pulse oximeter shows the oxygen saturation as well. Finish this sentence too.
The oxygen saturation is 93 %
